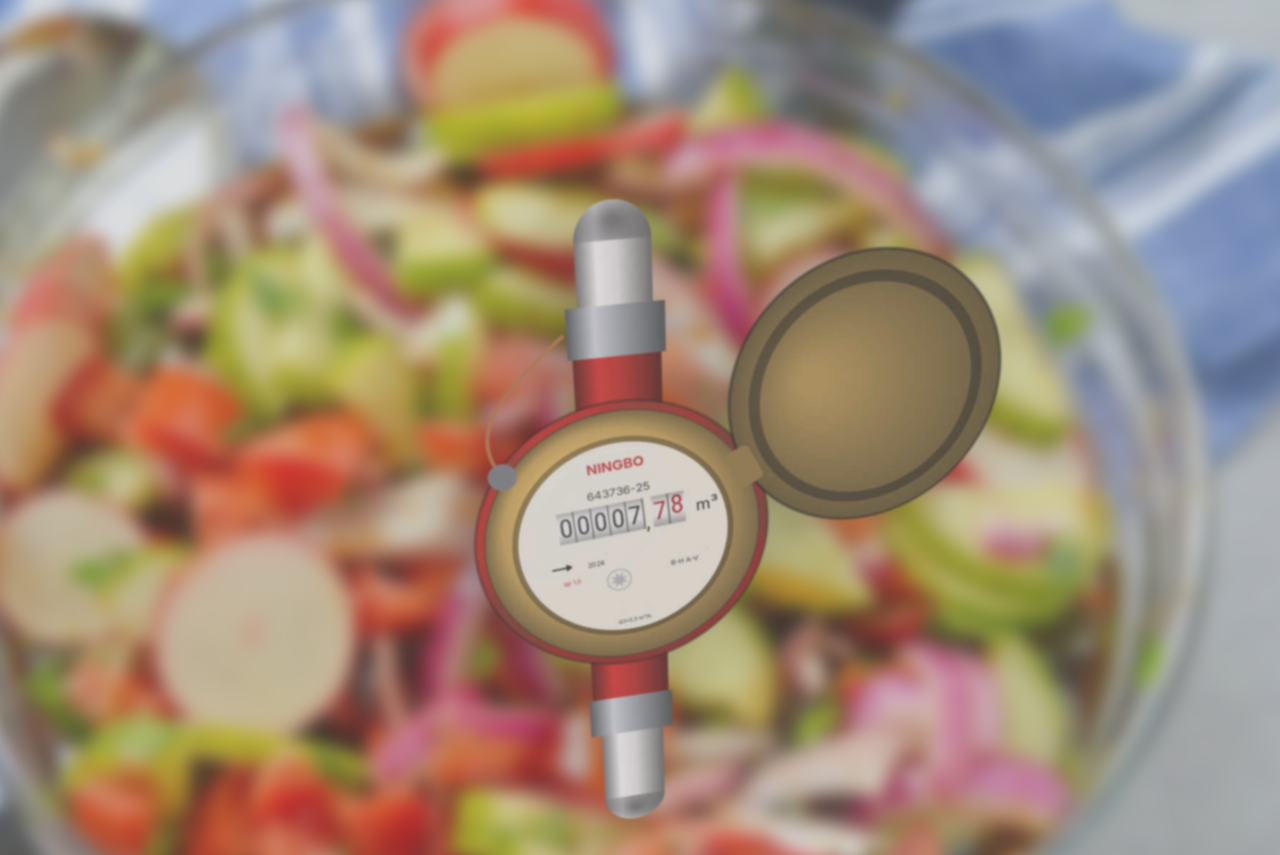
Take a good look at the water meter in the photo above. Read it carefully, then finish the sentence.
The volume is 7.78 m³
